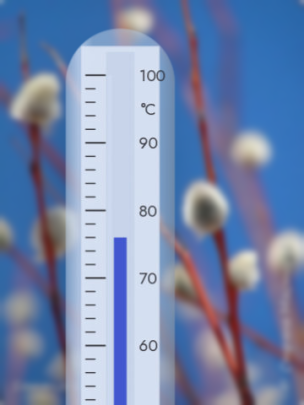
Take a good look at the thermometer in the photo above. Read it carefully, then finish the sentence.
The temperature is 76 °C
